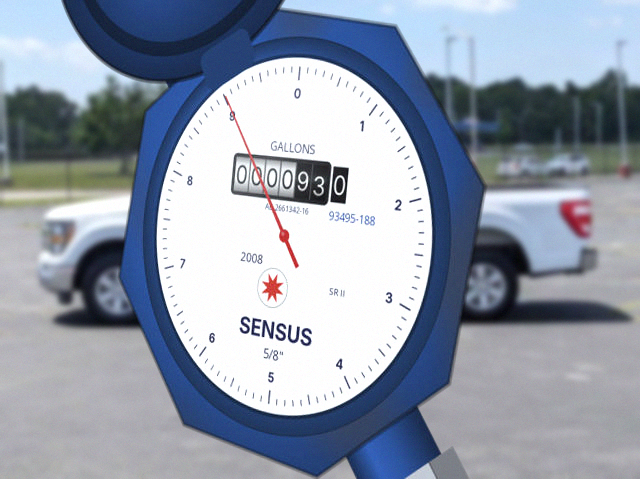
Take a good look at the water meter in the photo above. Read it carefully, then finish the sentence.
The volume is 929.0 gal
